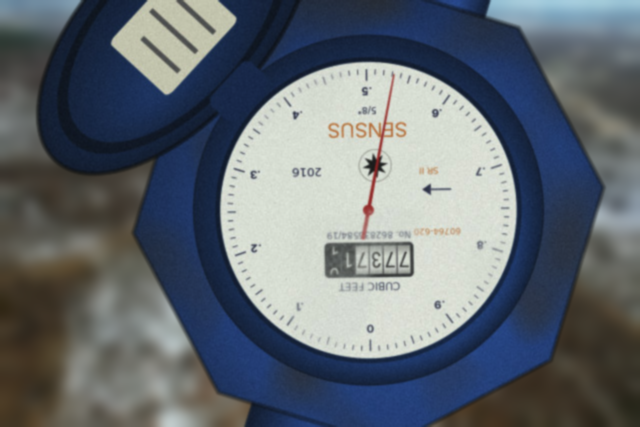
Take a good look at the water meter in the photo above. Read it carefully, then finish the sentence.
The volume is 773710.53 ft³
